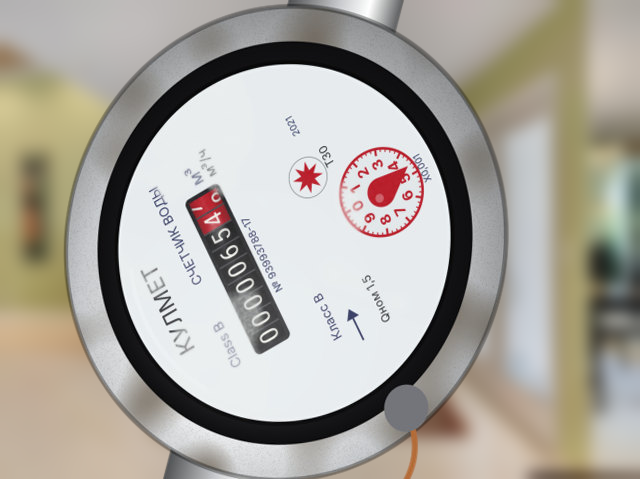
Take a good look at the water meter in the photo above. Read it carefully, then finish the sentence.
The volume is 65.474 m³
